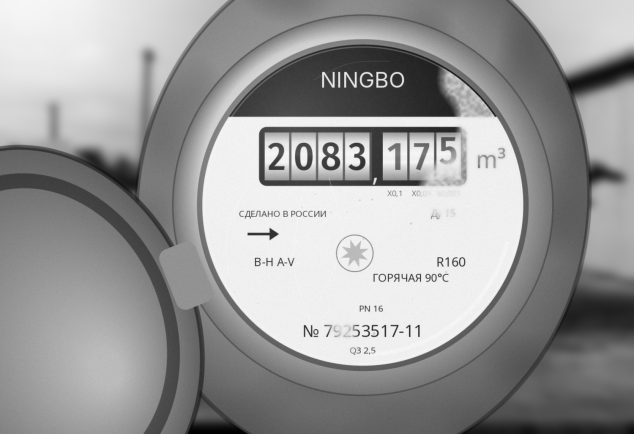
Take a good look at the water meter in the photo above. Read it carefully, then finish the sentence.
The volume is 2083.175 m³
